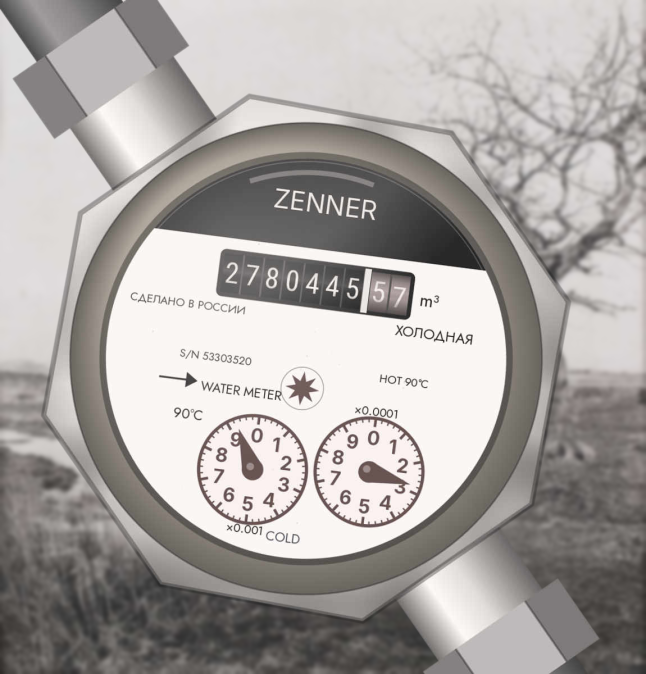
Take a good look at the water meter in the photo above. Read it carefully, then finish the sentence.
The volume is 2780445.5692 m³
